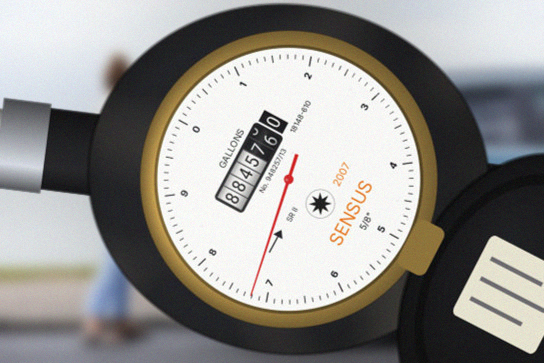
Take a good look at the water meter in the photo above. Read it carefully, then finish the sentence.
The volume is 8845757.2 gal
